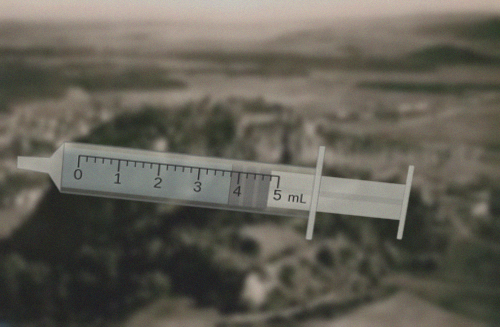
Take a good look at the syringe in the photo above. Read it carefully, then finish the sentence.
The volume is 3.8 mL
